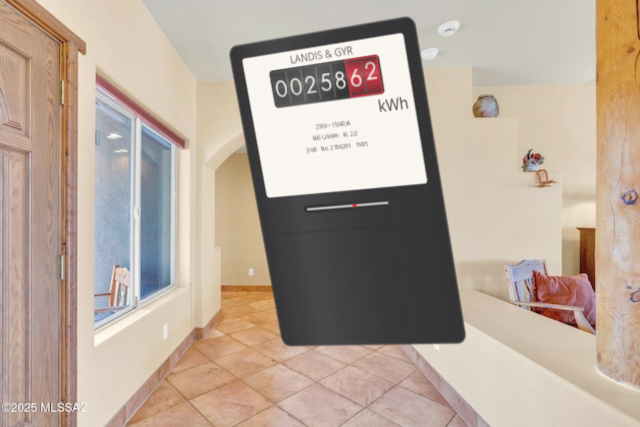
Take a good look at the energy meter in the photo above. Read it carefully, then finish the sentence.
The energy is 258.62 kWh
